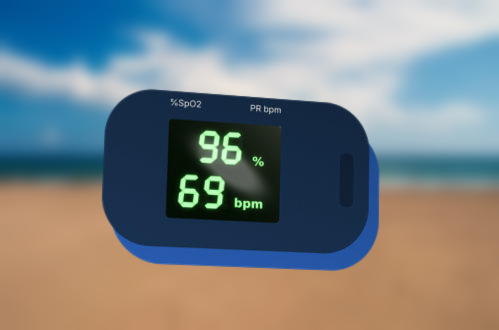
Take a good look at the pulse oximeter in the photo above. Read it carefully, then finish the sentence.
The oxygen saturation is 96 %
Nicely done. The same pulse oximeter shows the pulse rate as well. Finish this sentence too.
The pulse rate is 69 bpm
